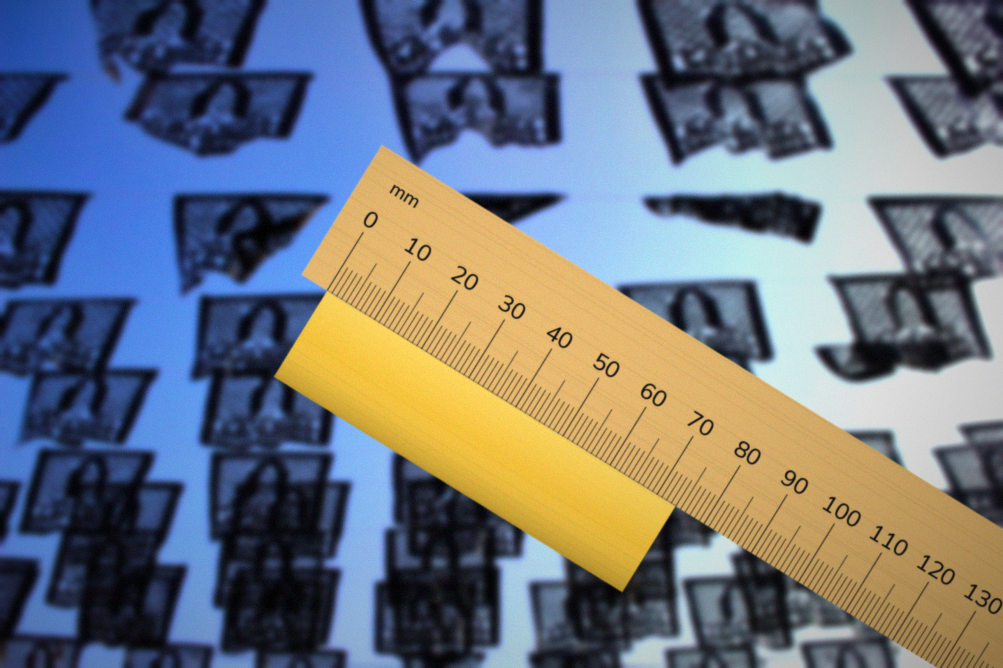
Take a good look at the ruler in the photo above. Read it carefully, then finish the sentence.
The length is 74 mm
